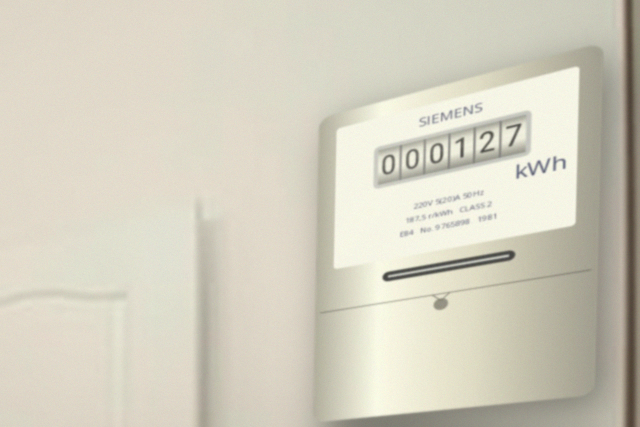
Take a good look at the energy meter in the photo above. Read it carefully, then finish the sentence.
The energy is 127 kWh
